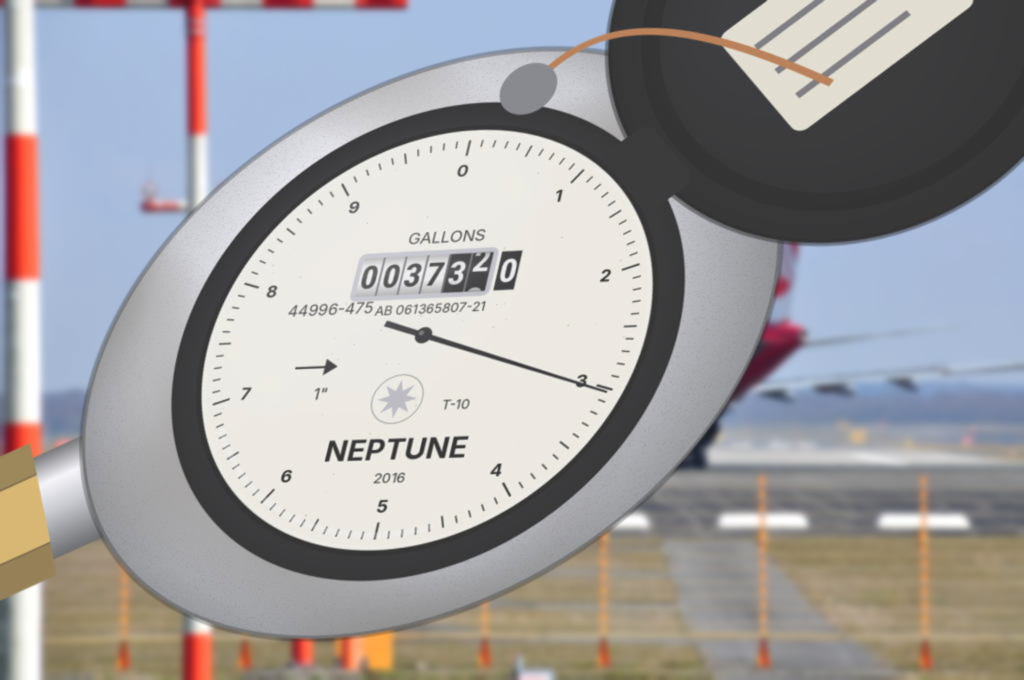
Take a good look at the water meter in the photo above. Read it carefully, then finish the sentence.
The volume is 37323.0 gal
